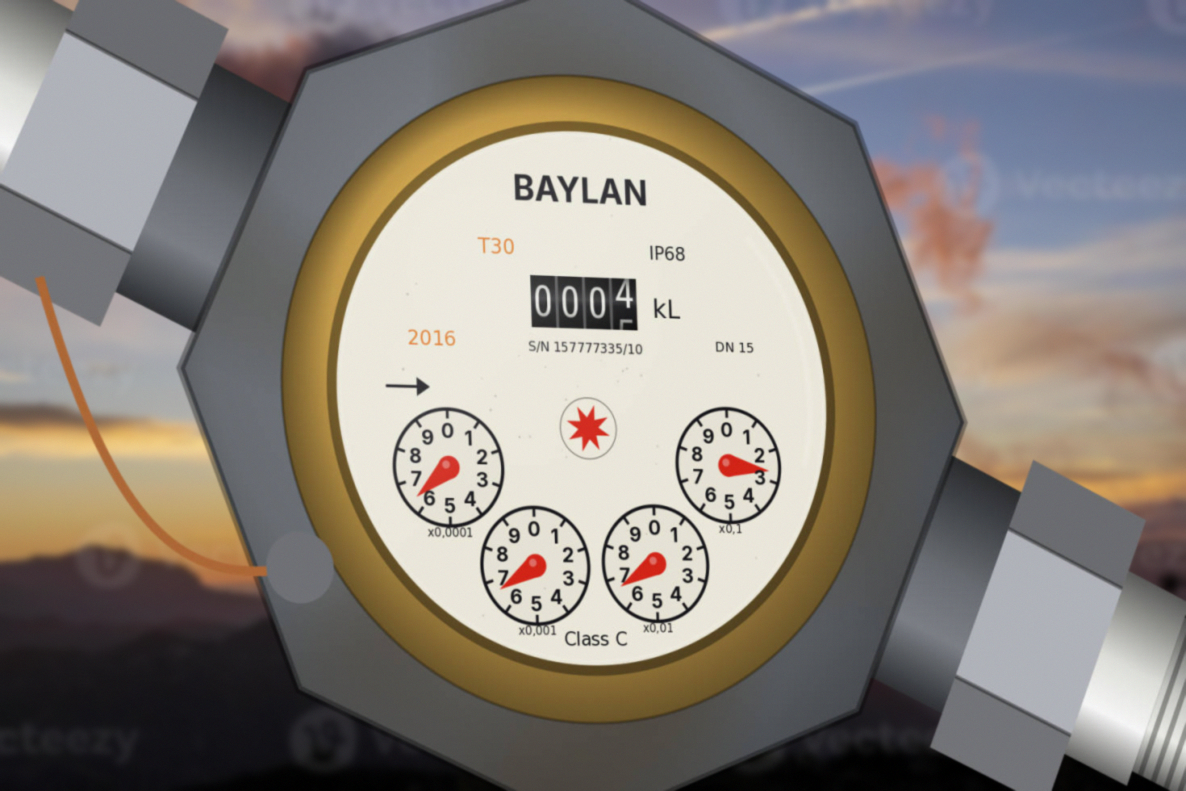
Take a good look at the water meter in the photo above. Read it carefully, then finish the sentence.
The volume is 4.2666 kL
